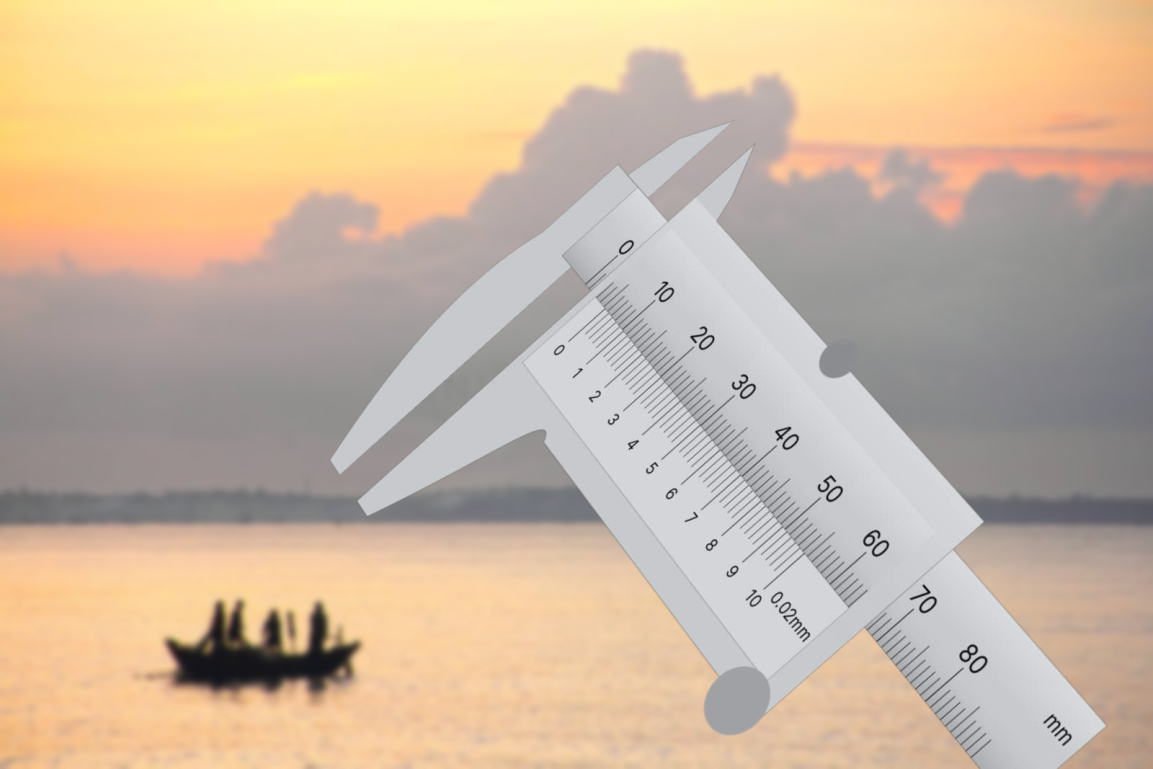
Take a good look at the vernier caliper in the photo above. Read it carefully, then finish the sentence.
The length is 5.4 mm
